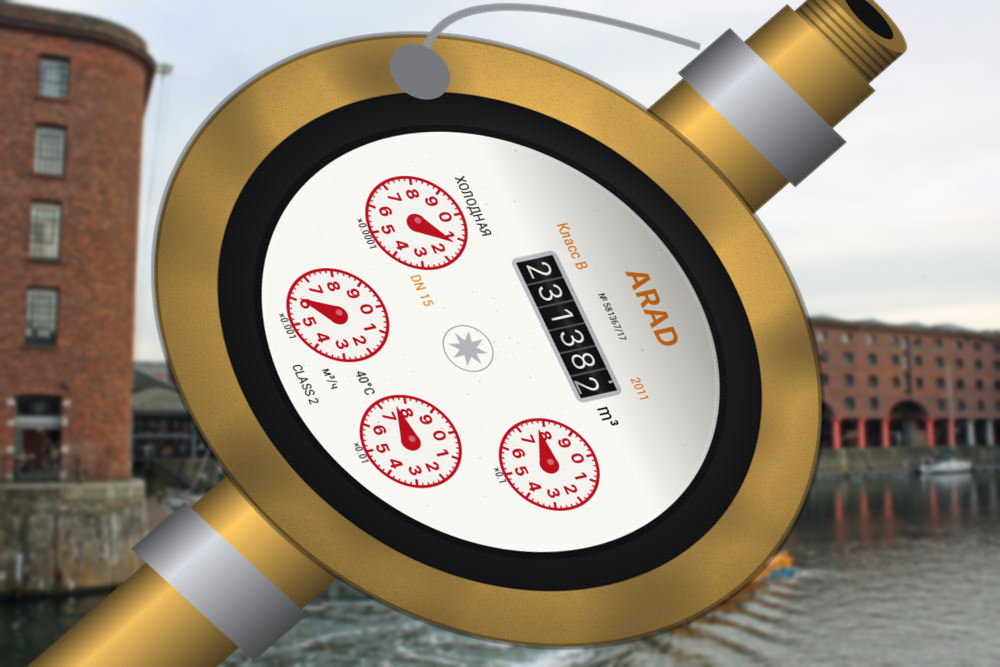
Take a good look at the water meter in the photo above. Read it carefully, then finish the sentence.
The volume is 231381.7761 m³
